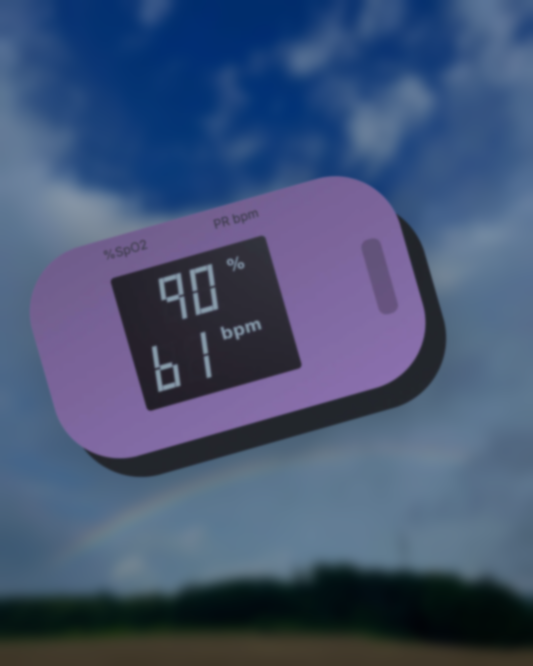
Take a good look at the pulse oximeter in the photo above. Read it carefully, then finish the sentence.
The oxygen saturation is 90 %
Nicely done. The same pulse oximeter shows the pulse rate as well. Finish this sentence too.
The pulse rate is 61 bpm
